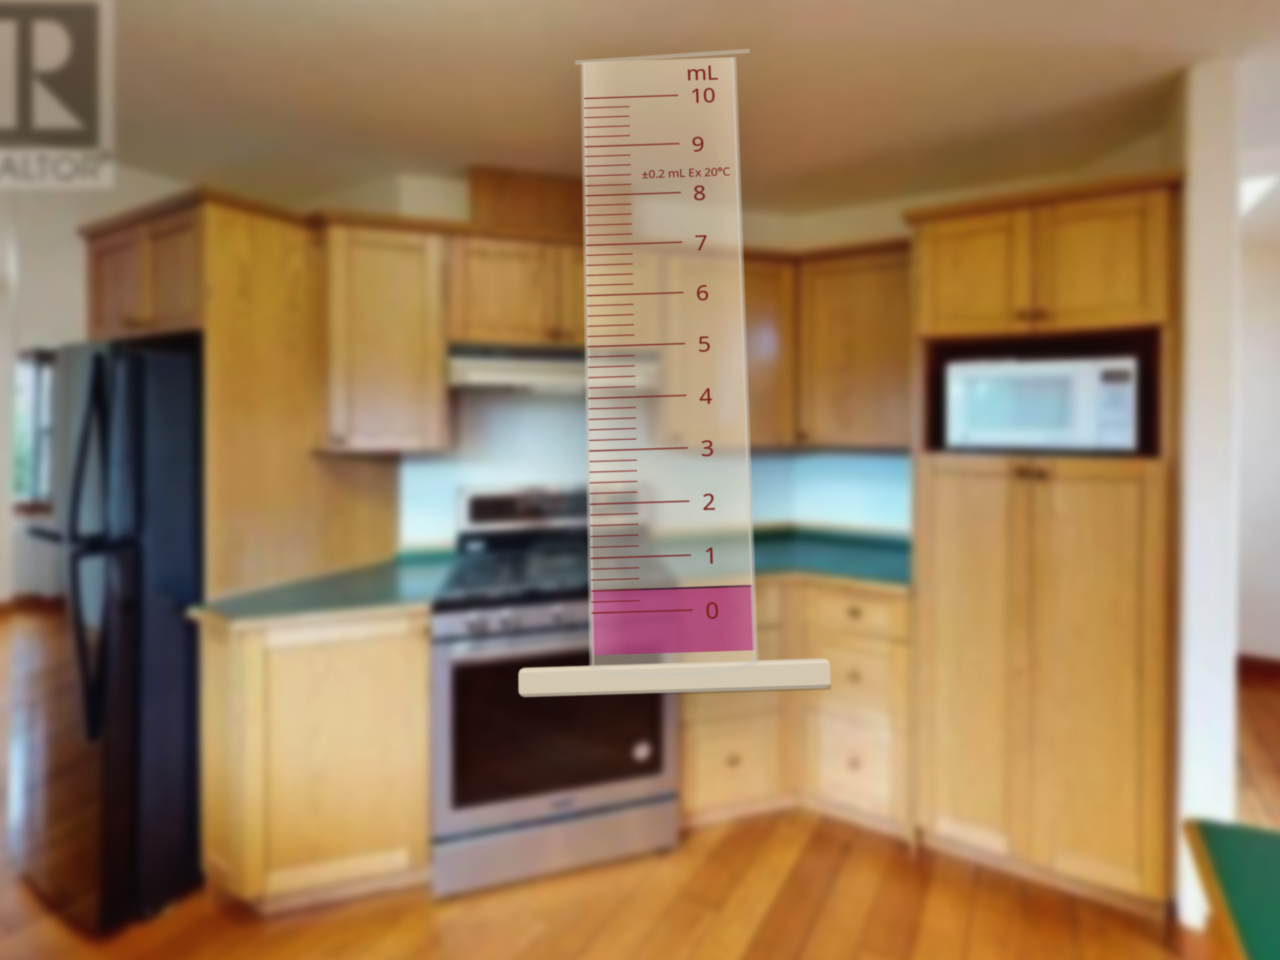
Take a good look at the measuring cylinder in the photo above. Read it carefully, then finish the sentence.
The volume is 0.4 mL
